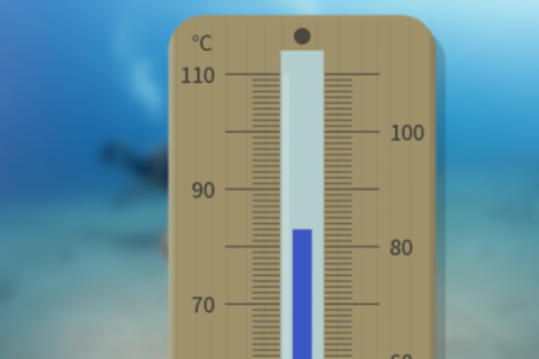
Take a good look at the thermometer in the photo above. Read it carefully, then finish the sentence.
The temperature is 83 °C
